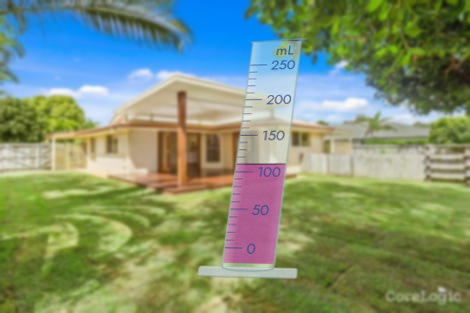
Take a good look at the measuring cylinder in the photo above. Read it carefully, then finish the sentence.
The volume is 110 mL
